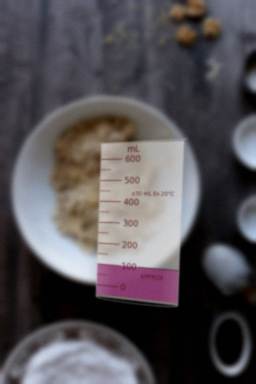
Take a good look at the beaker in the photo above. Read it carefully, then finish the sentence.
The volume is 100 mL
